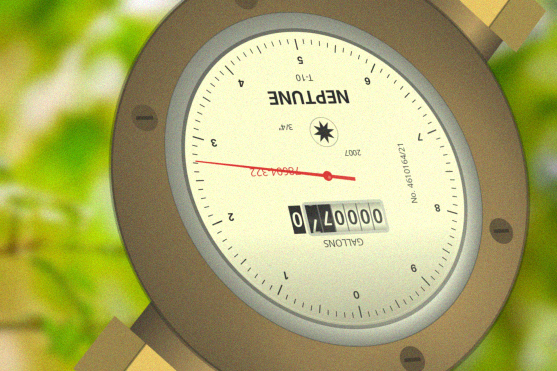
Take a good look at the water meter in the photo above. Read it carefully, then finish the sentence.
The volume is 772.7 gal
